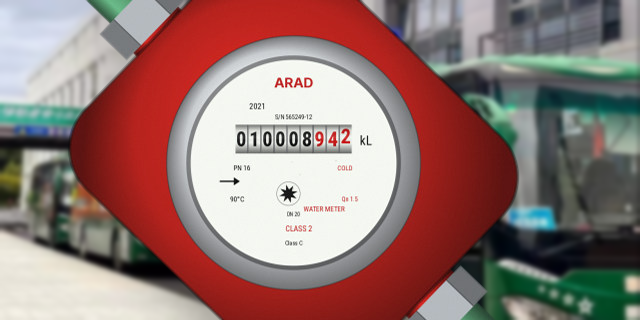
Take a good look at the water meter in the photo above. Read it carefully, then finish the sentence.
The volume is 10008.942 kL
